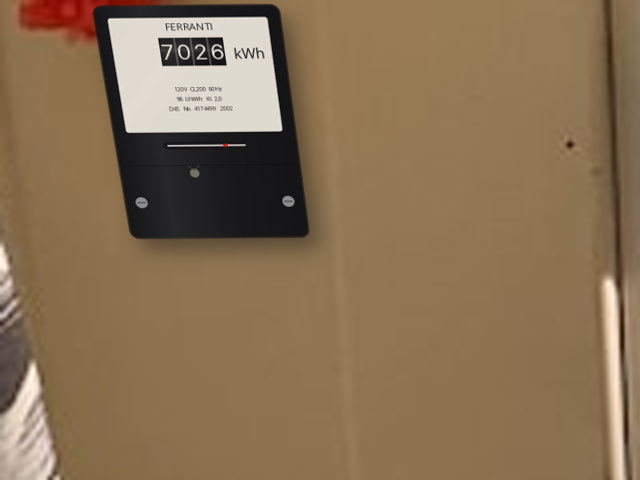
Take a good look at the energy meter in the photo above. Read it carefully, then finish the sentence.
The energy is 7026 kWh
